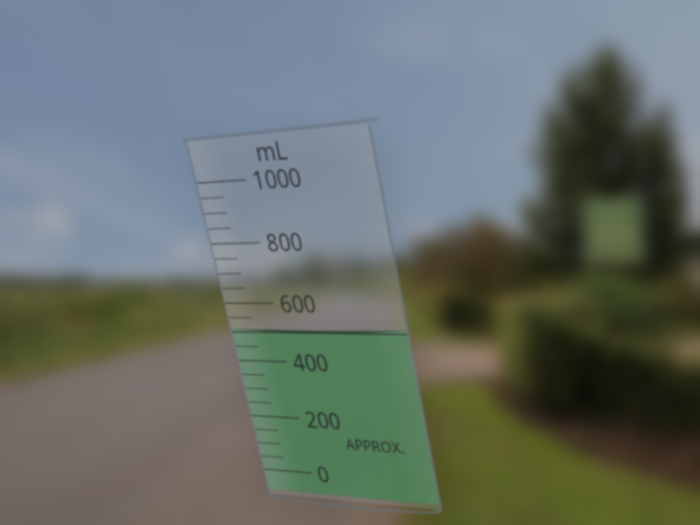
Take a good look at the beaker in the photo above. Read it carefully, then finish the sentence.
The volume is 500 mL
